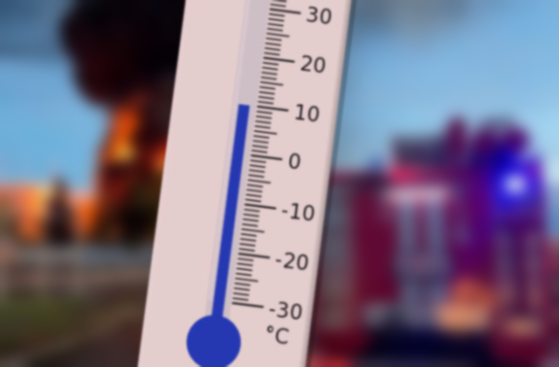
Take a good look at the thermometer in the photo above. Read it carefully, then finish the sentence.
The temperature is 10 °C
